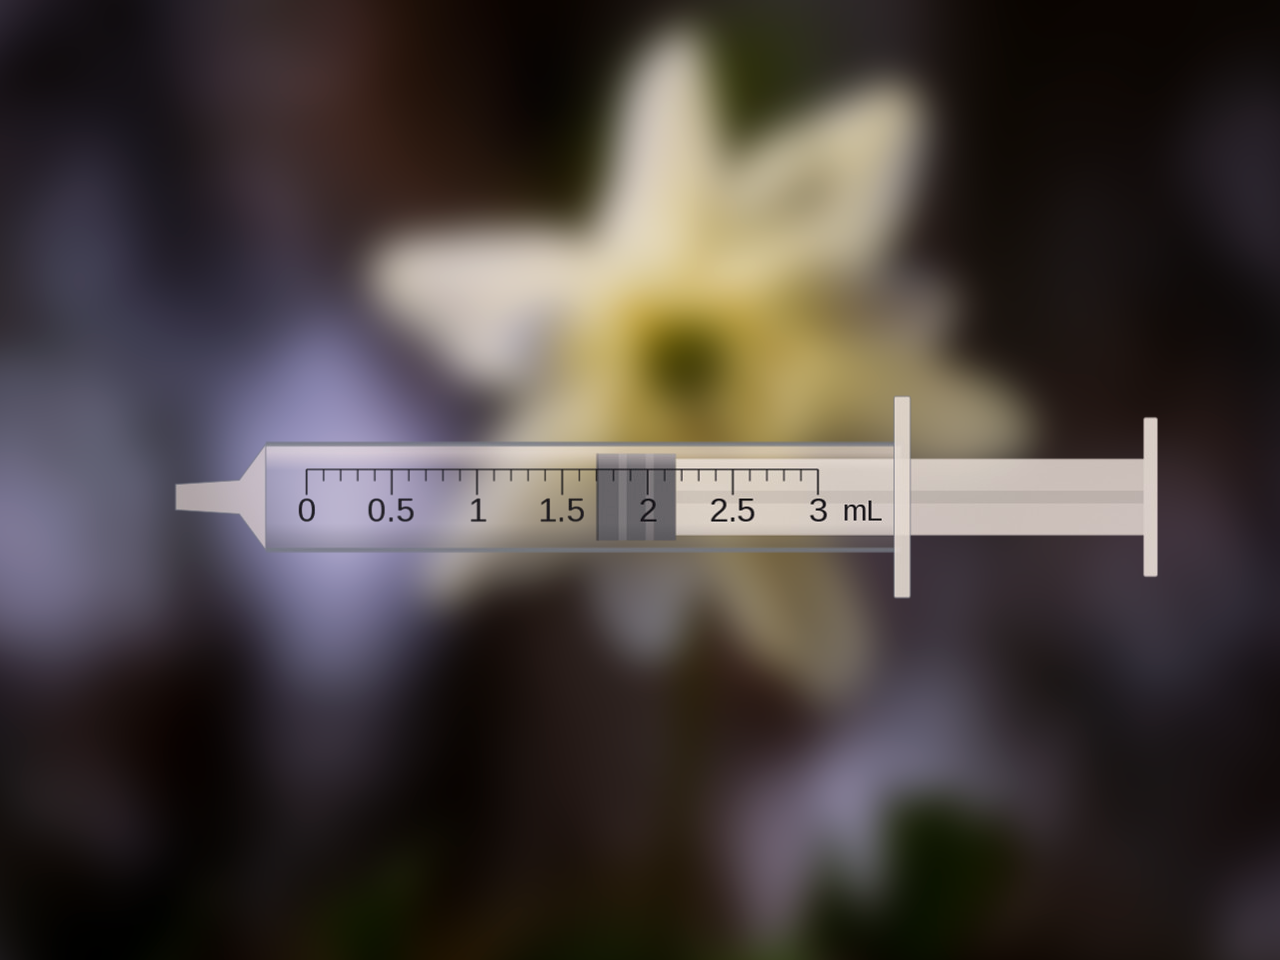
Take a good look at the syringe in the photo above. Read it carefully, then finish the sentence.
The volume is 1.7 mL
